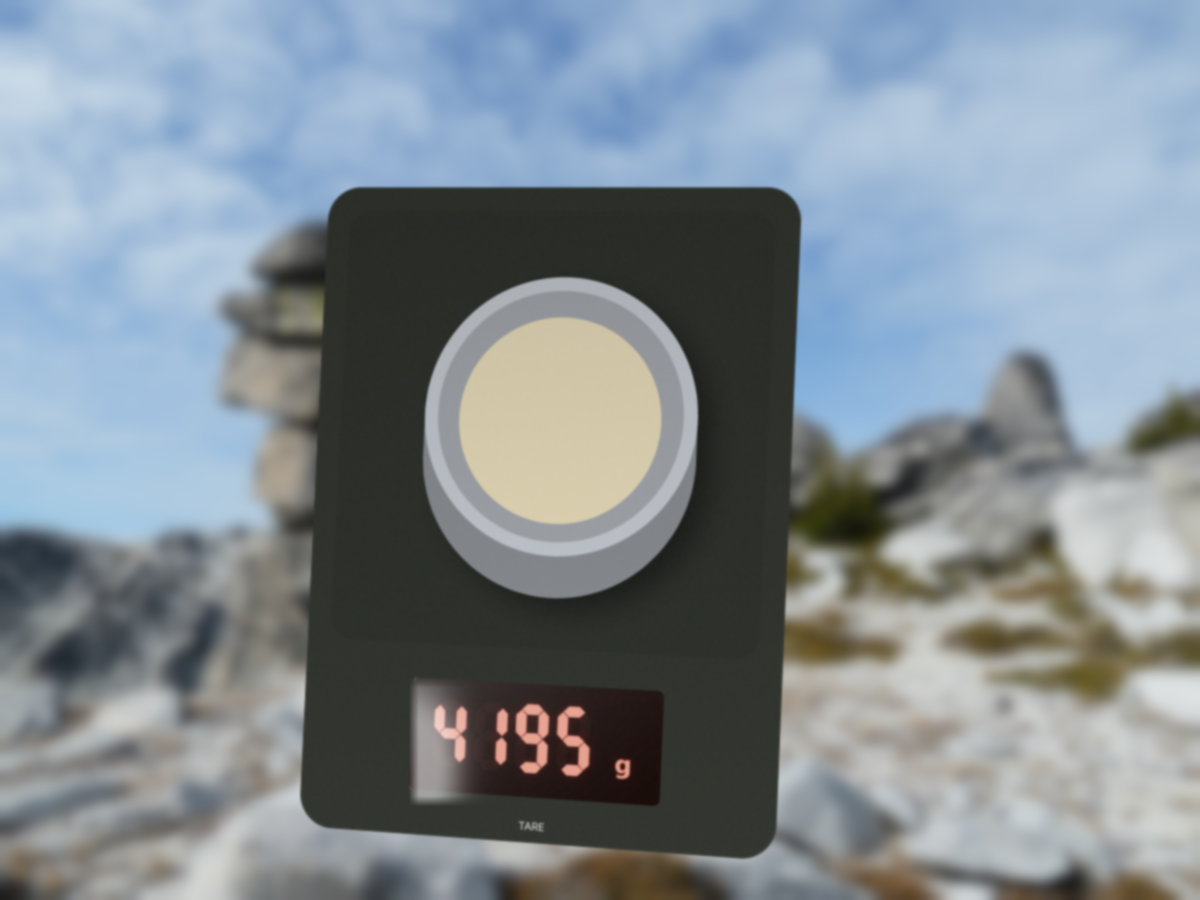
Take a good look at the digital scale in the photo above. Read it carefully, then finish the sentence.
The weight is 4195 g
